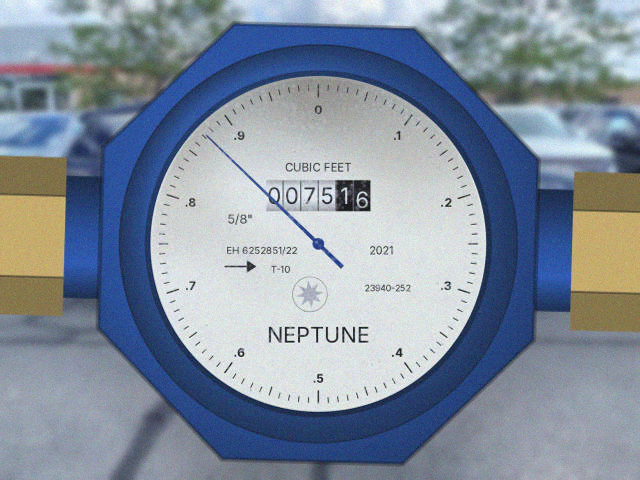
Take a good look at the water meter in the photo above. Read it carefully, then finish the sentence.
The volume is 7515.87 ft³
